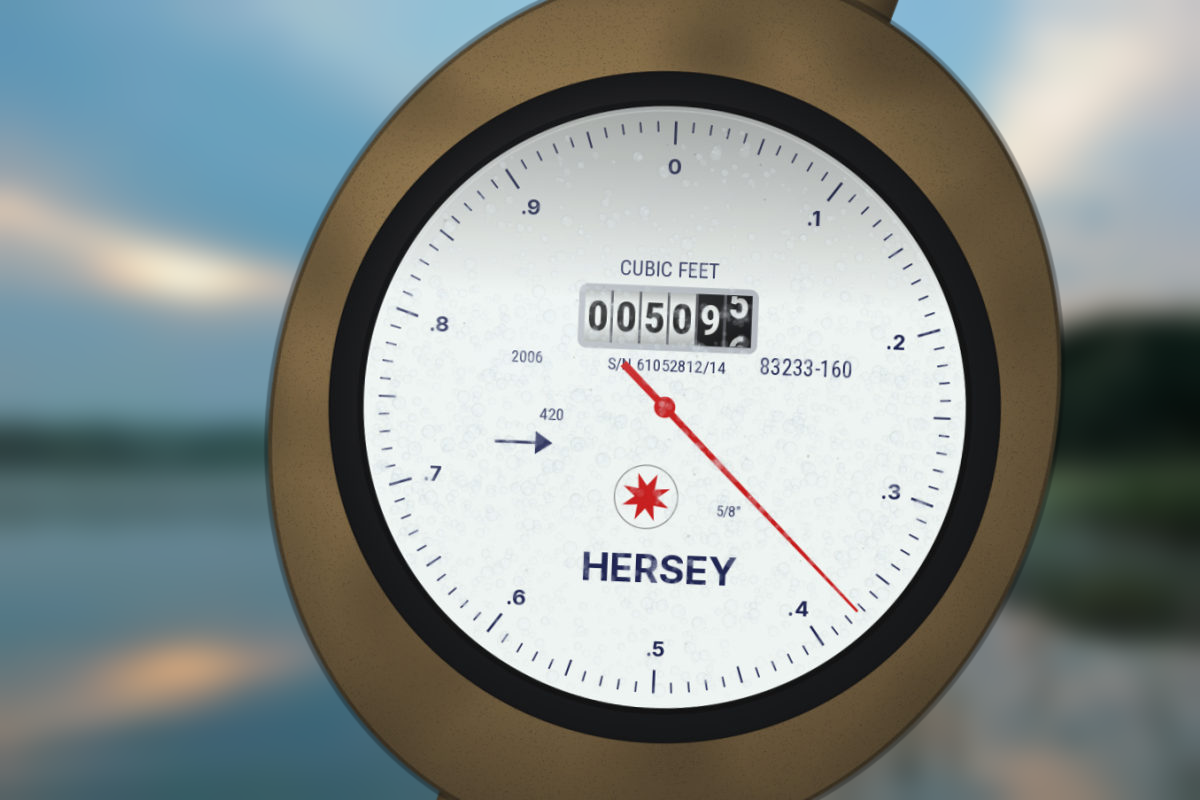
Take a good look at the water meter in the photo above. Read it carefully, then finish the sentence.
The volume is 5095.37 ft³
